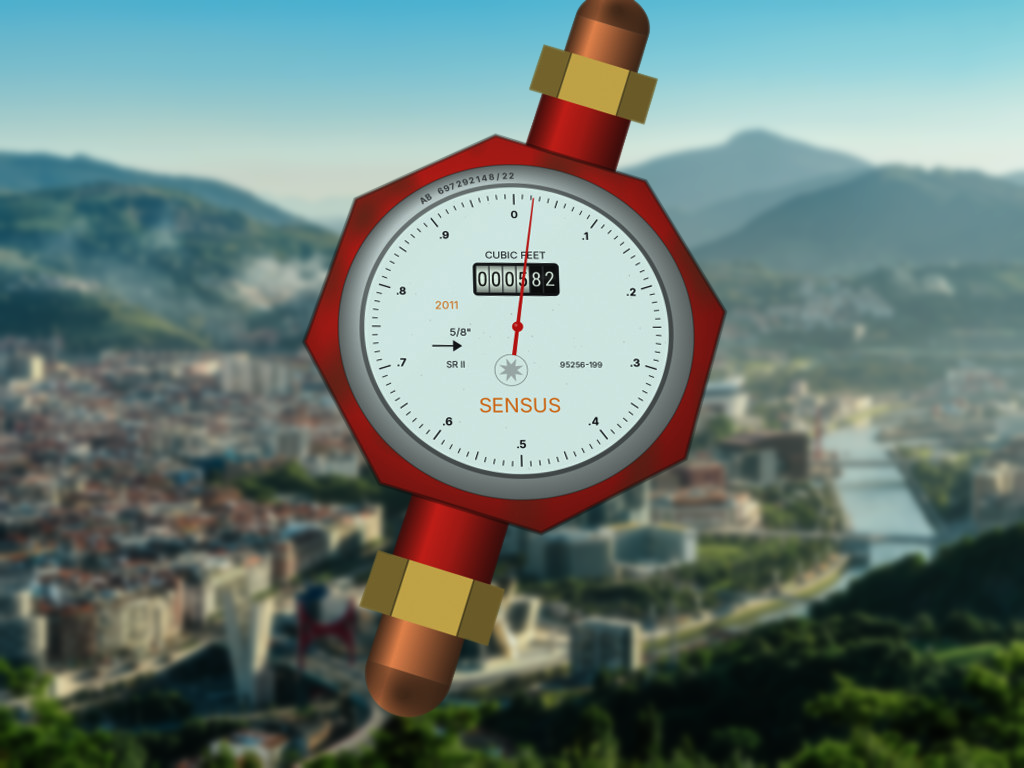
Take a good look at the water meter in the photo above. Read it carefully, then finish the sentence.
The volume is 582.02 ft³
